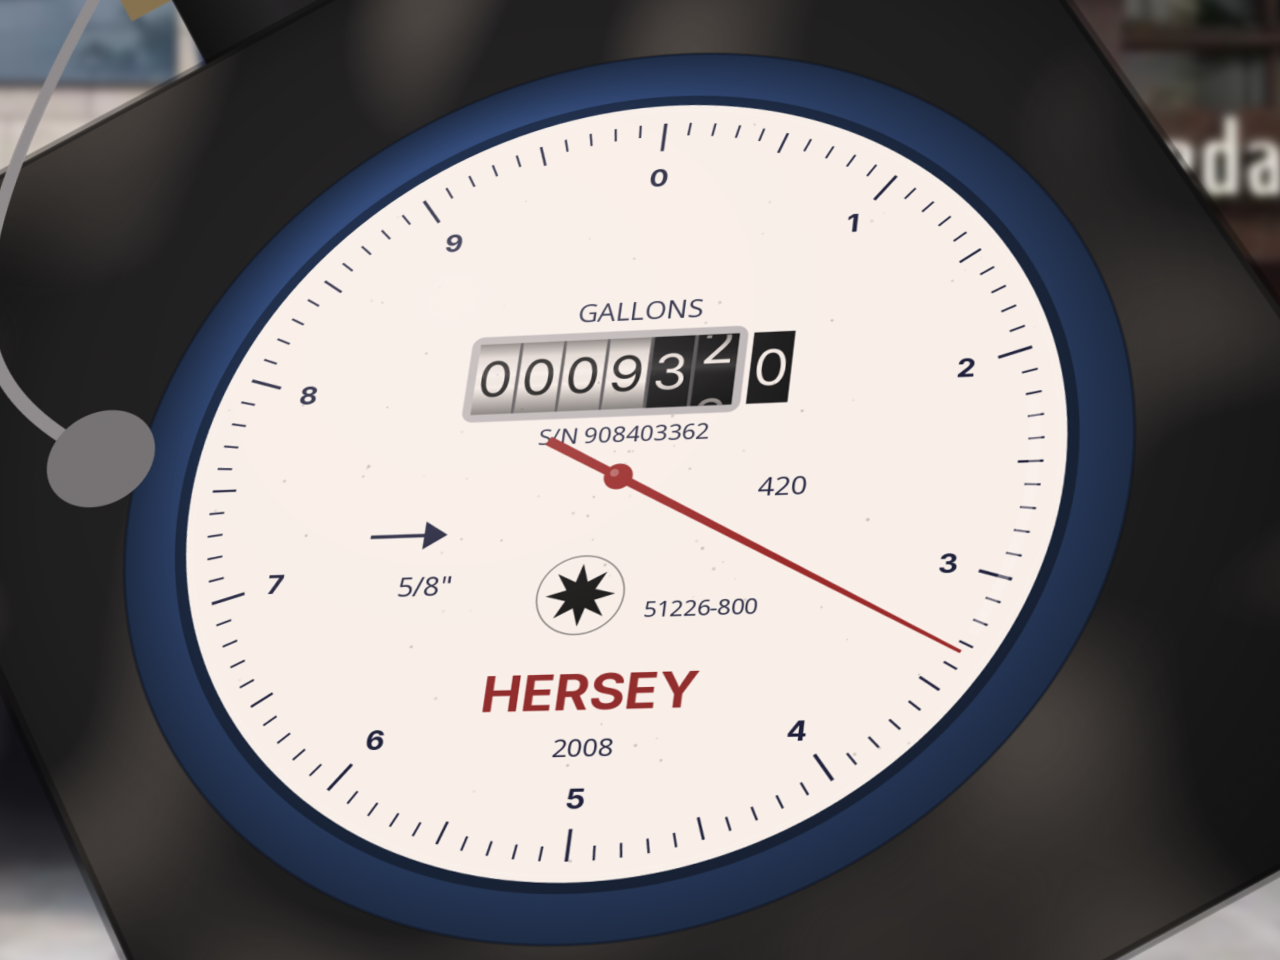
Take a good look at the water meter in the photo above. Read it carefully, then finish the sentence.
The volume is 9323.3 gal
